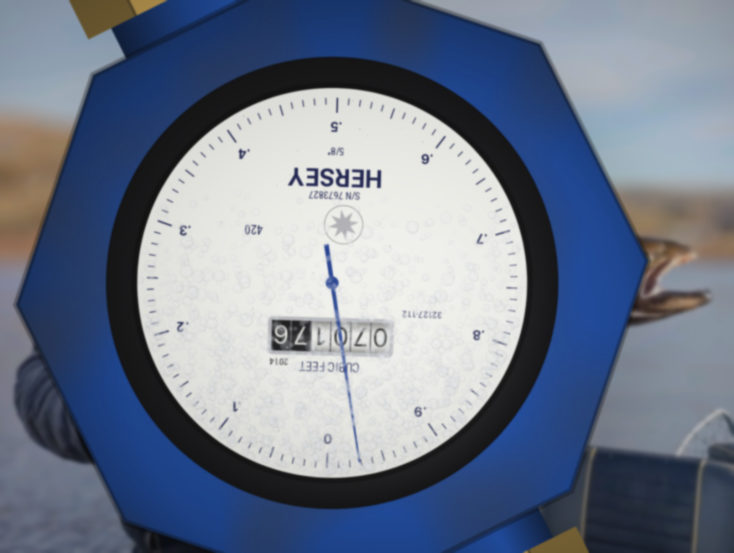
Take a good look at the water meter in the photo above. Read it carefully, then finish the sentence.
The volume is 70175.97 ft³
